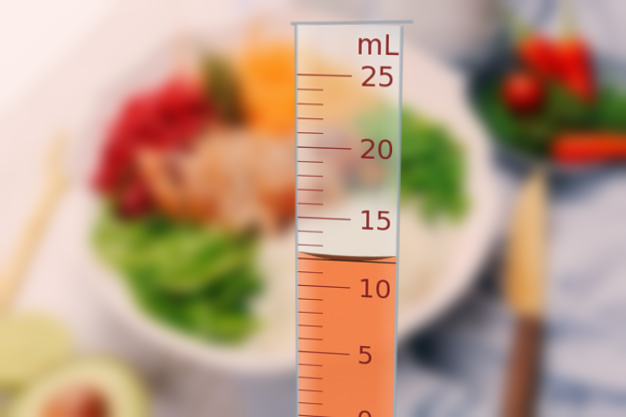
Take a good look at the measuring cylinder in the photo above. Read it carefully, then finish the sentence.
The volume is 12 mL
